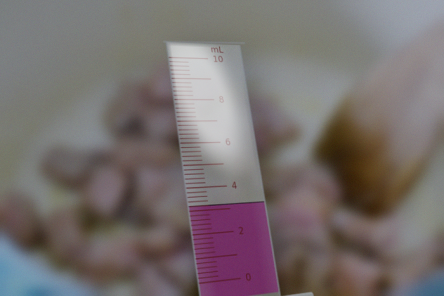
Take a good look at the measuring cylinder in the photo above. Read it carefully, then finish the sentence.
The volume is 3.2 mL
